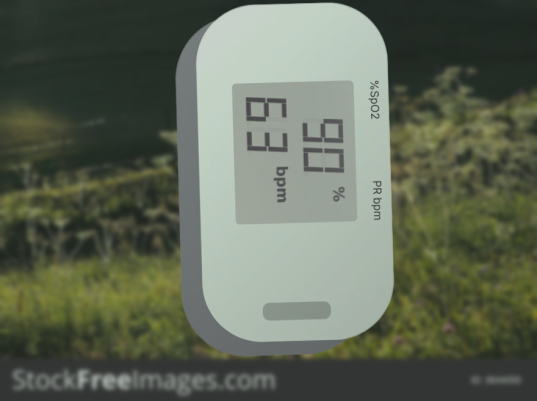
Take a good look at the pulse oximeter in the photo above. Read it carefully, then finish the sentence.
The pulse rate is 63 bpm
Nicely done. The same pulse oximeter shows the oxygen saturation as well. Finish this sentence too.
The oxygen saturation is 90 %
